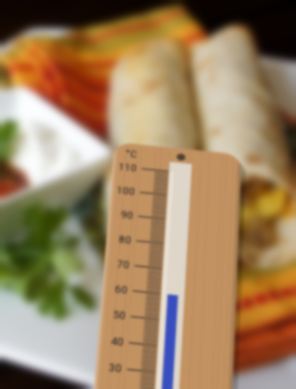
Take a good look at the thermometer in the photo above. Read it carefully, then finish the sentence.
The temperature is 60 °C
